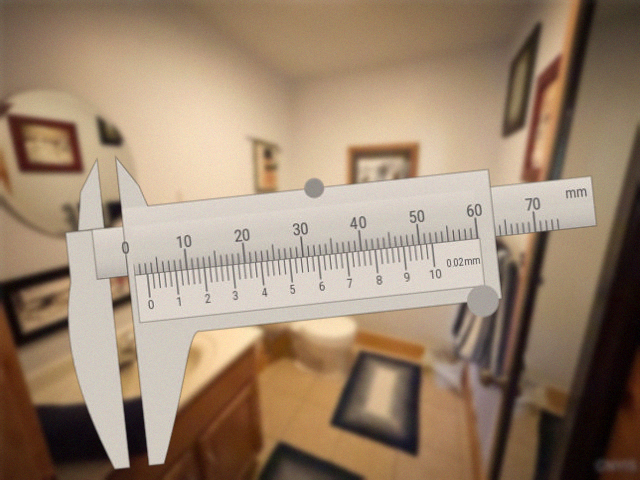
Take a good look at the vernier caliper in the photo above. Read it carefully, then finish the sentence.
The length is 3.2 mm
